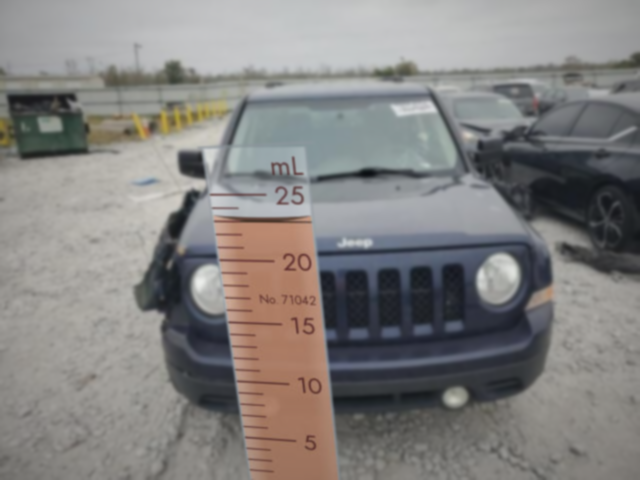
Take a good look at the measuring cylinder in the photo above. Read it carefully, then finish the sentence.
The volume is 23 mL
